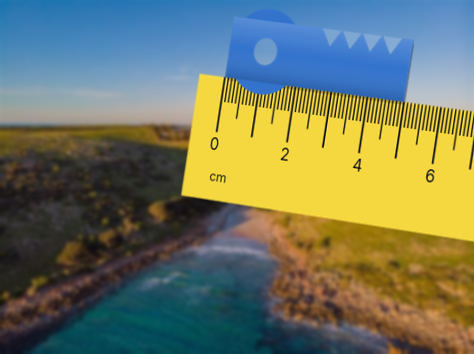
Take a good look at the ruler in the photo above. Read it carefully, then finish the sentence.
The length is 5 cm
